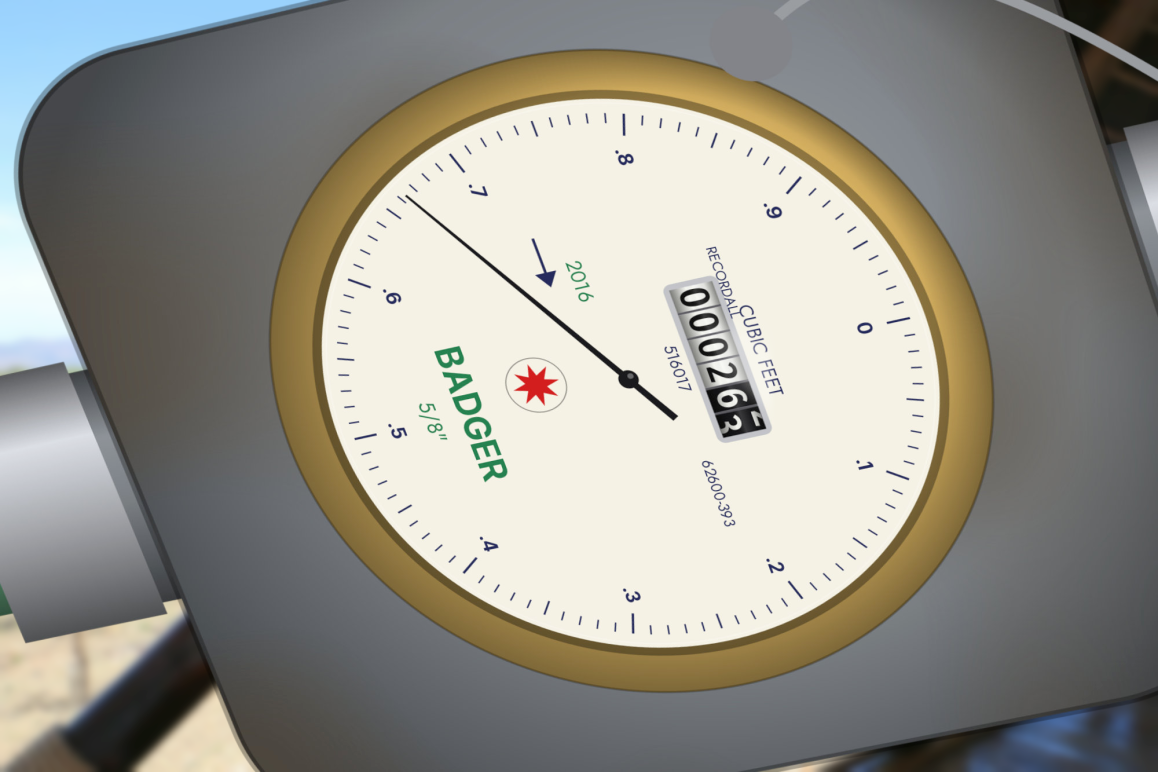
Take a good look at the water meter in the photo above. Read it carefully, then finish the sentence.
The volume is 262.66 ft³
